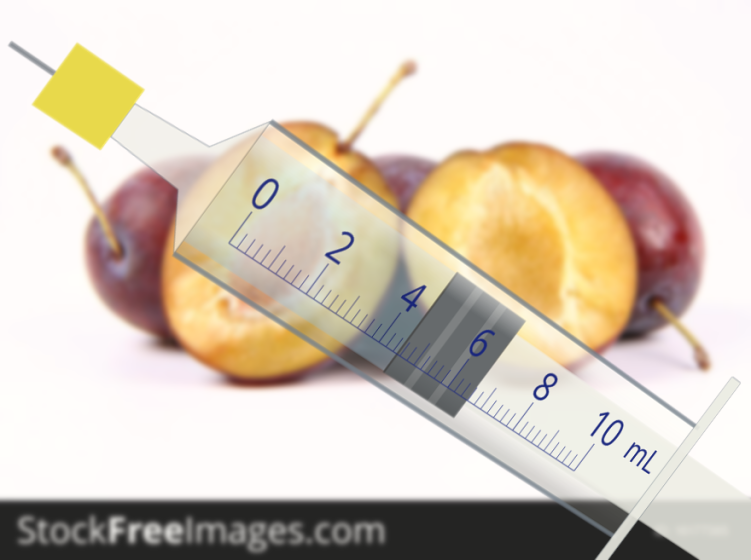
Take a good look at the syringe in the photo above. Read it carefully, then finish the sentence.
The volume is 4.5 mL
